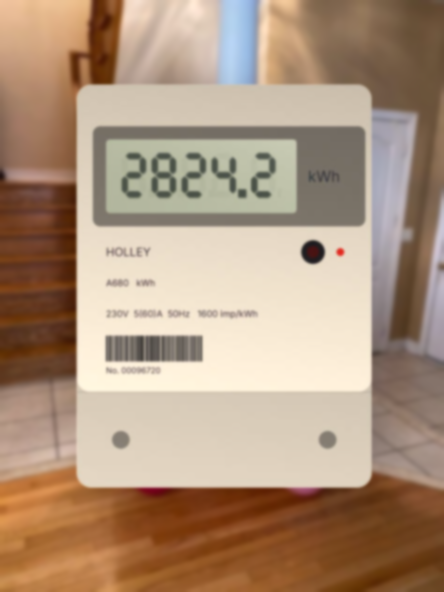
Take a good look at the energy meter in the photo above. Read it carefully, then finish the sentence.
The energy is 2824.2 kWh
